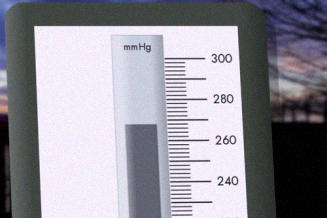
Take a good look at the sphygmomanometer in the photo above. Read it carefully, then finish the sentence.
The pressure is 268 mmHg
